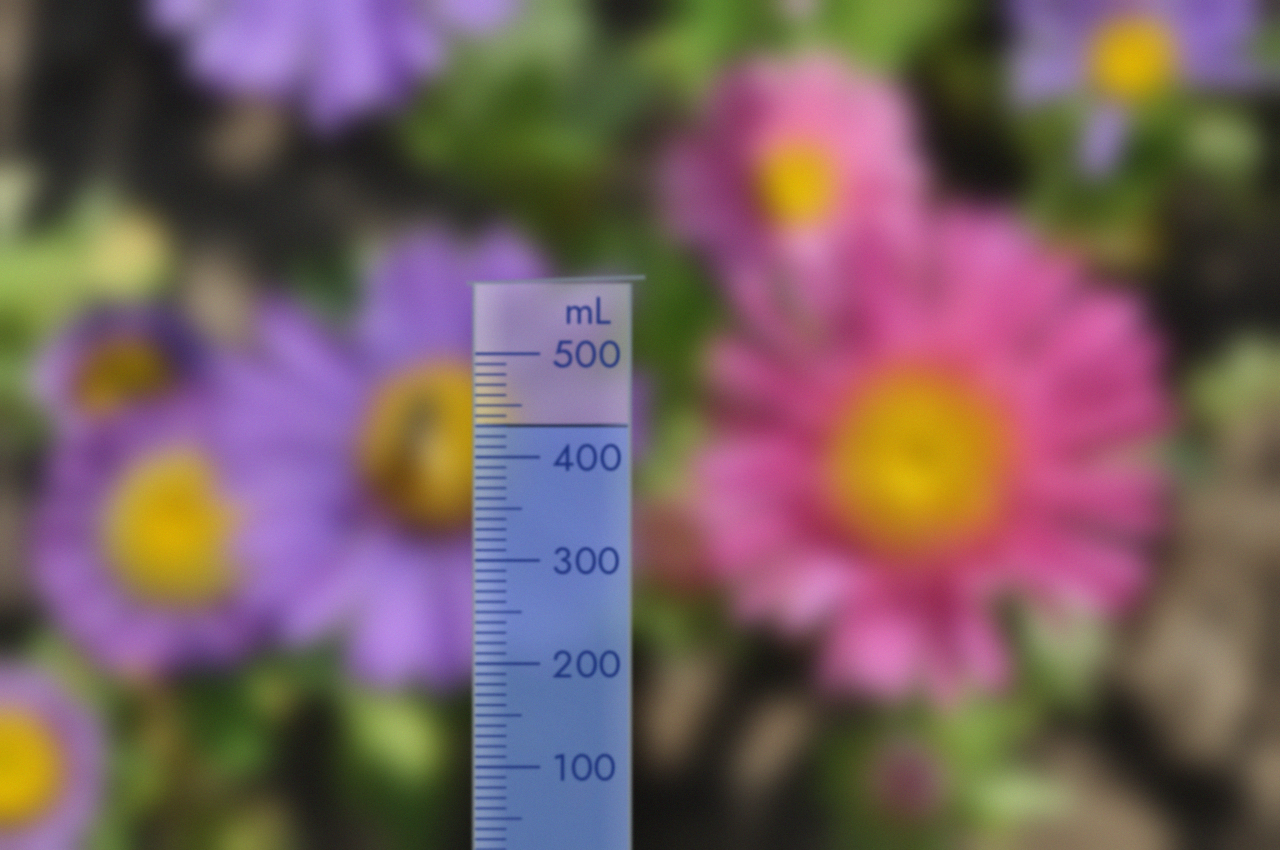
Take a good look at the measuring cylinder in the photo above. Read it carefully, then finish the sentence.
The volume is 430 mL
